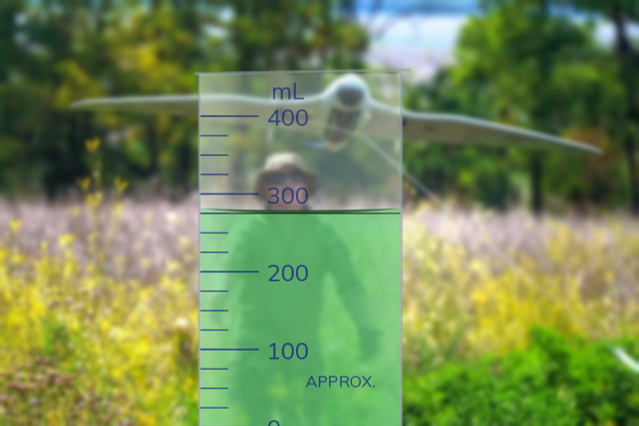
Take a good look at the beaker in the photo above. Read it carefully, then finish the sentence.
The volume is 275 mL
